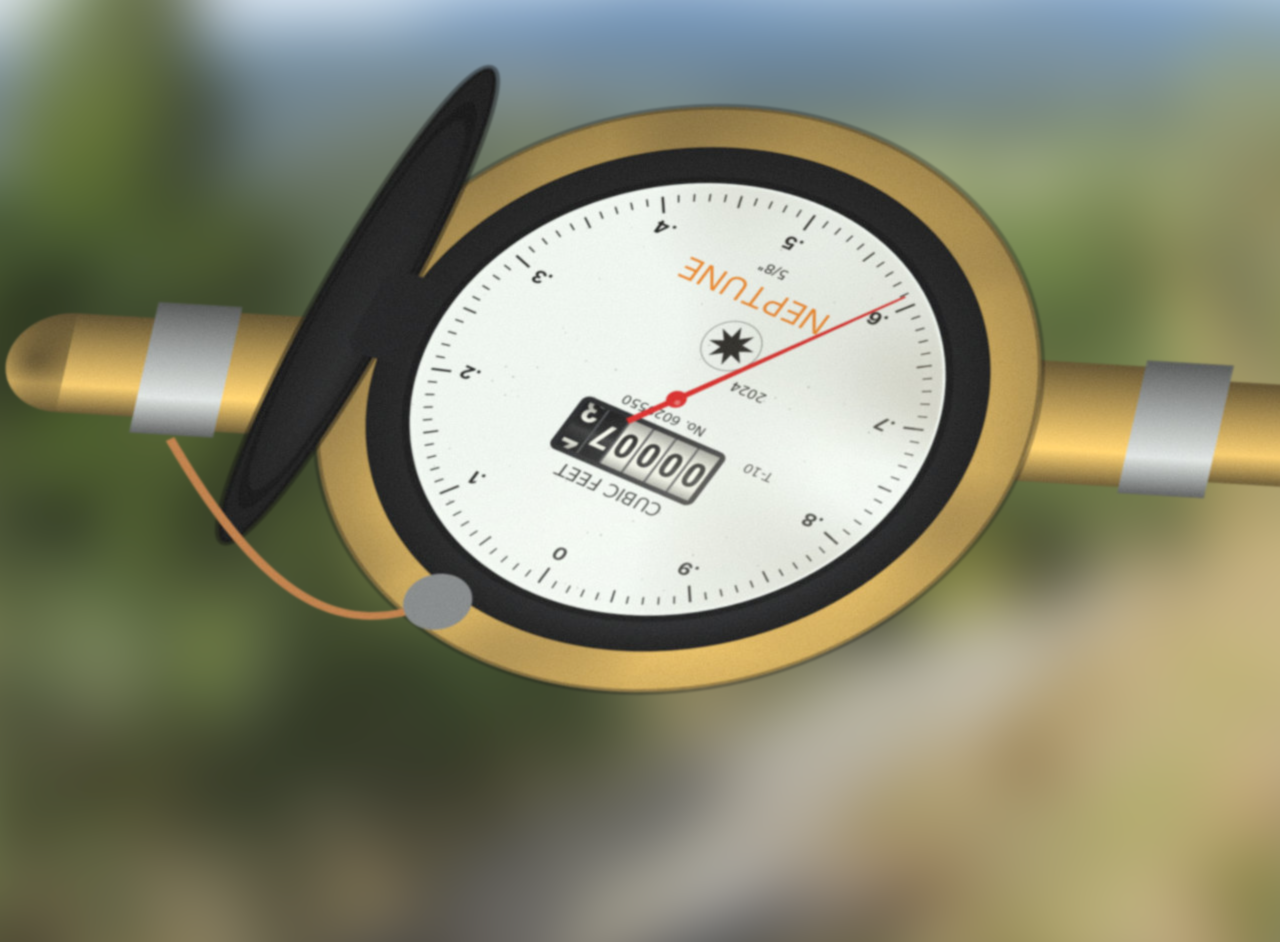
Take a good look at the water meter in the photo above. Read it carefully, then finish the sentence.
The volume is 72.59 ft³
